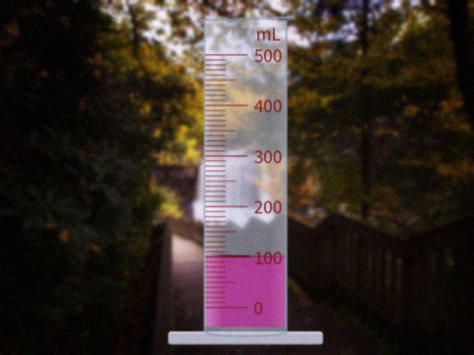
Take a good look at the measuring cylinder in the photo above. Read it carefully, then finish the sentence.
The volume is 100 mL
